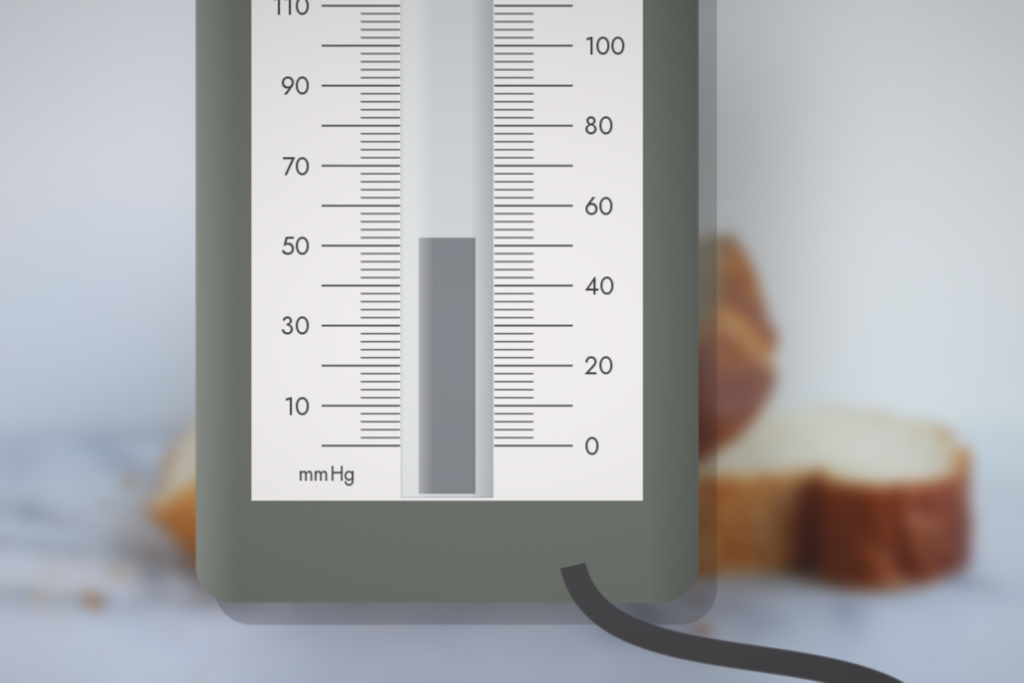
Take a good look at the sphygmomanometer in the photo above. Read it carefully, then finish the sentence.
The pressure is 52 mmHg
